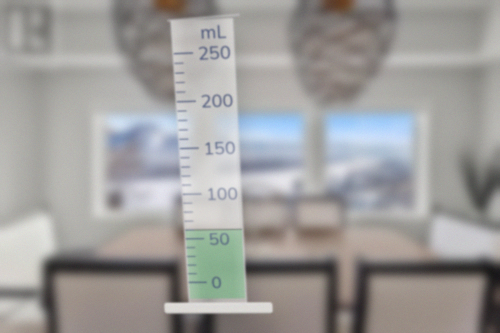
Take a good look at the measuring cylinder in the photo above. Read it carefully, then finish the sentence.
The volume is 60 mL
